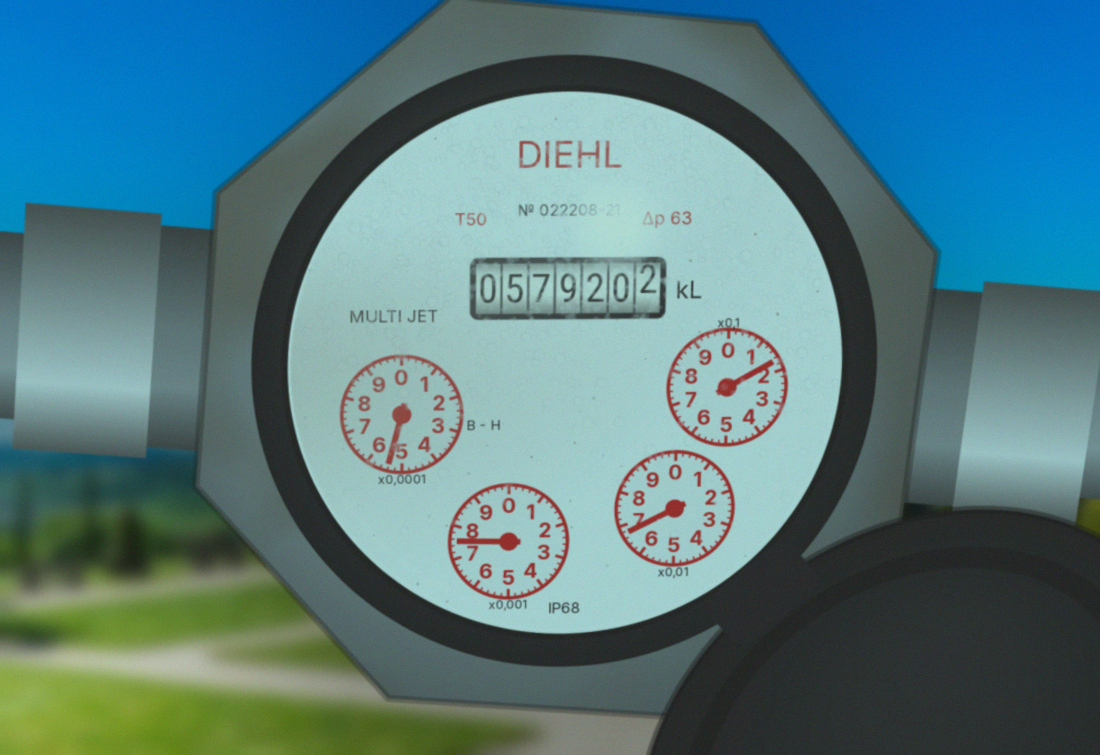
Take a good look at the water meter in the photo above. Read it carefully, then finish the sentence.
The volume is 579202.1675 kL
